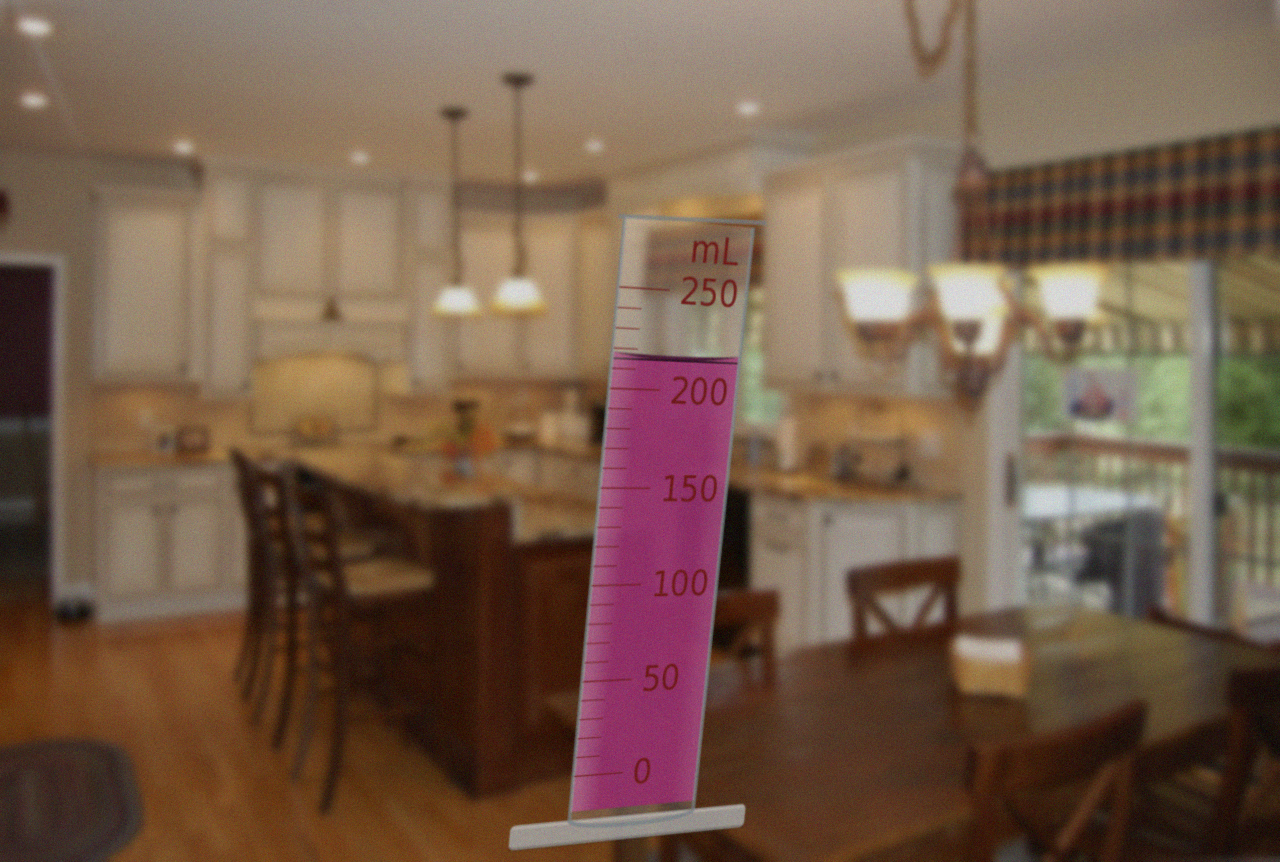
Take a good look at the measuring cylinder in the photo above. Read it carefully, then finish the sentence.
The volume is 215 mL
